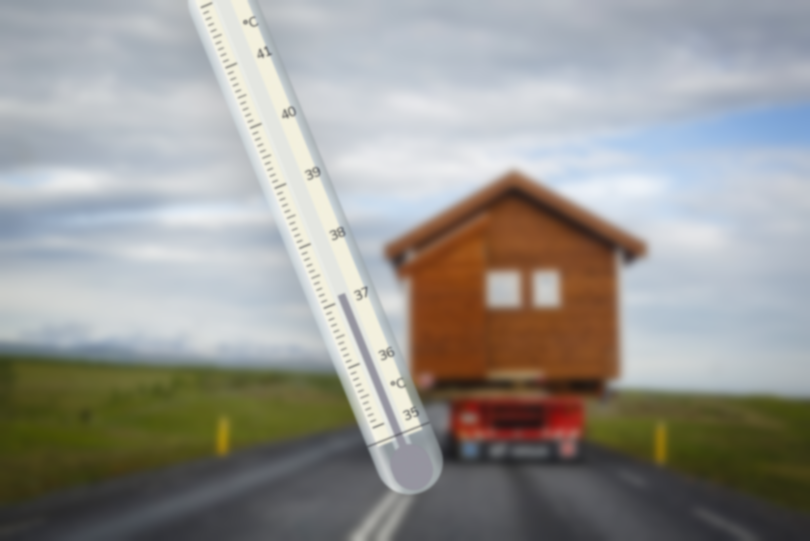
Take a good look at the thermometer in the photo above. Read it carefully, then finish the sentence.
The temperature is 37.1 °C
